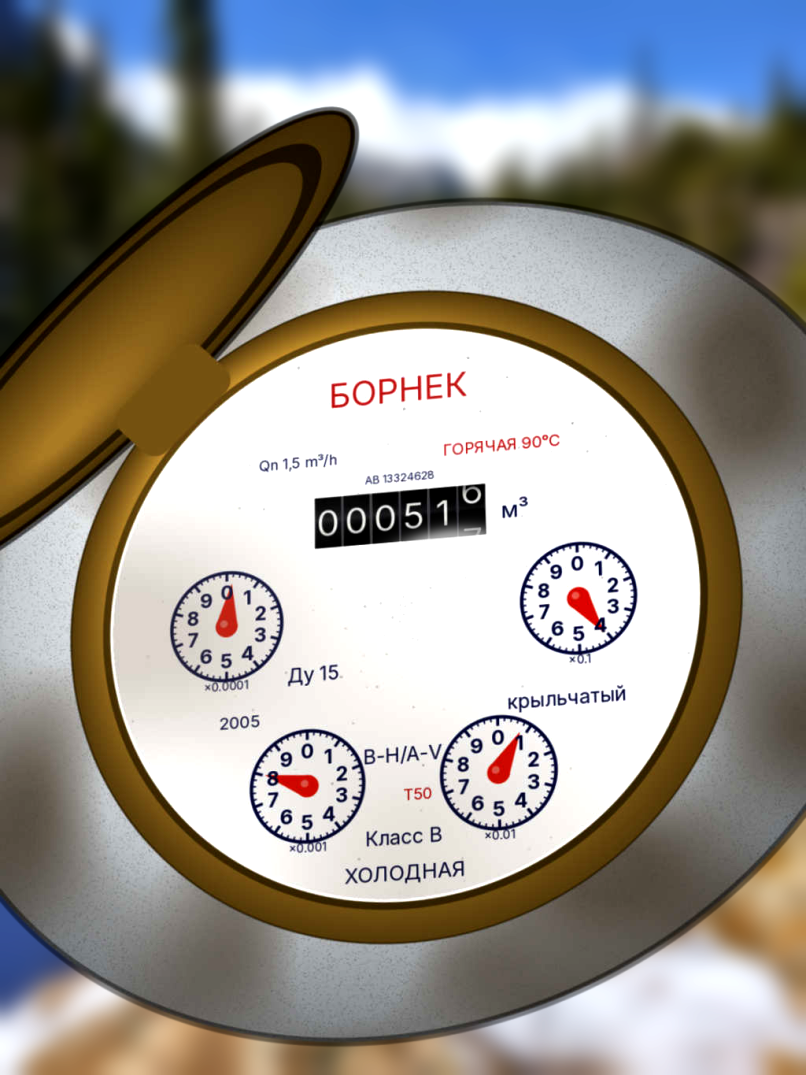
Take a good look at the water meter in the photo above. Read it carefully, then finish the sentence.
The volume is 516.4080 m³
